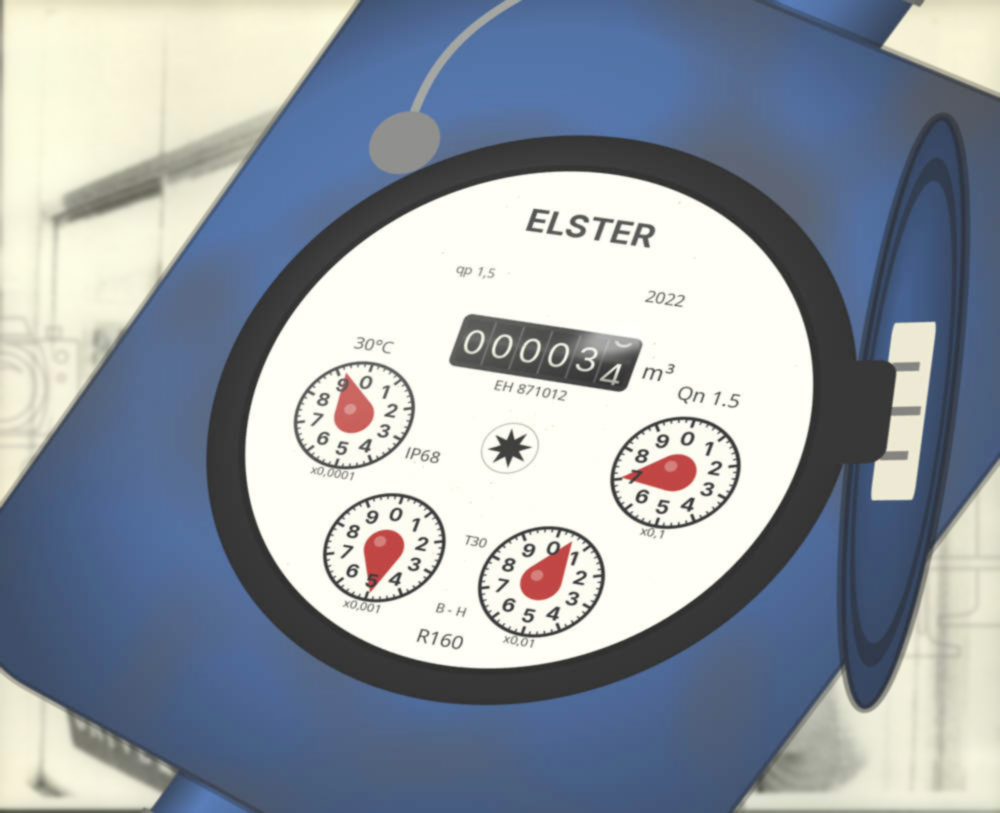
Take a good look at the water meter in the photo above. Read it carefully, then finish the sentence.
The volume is 33.7049 m³
